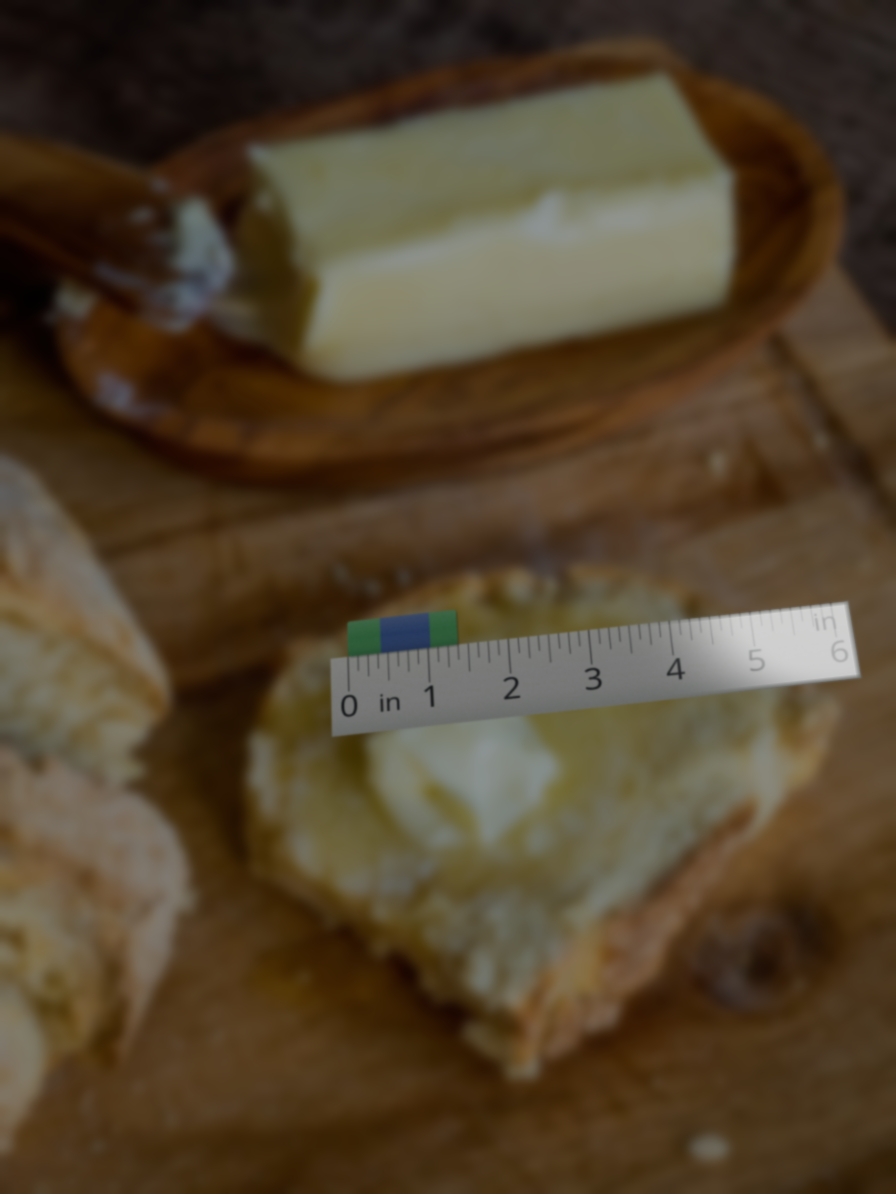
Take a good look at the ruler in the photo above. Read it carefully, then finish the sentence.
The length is 1.375 in
